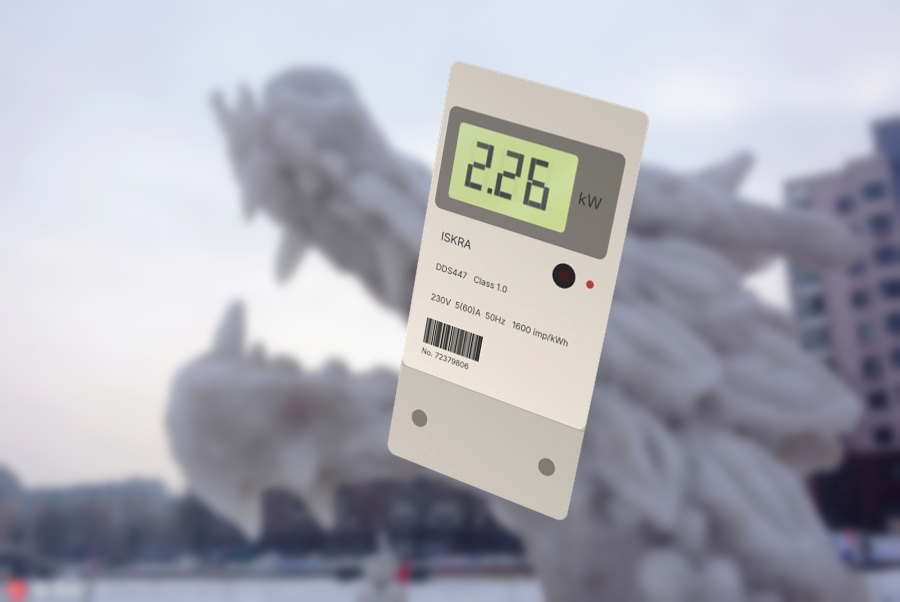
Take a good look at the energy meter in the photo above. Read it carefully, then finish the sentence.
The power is 2.26 kW
